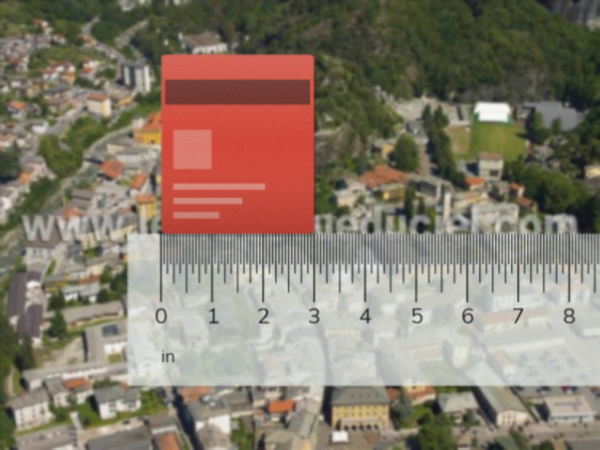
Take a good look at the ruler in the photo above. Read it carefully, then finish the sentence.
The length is 3 in
